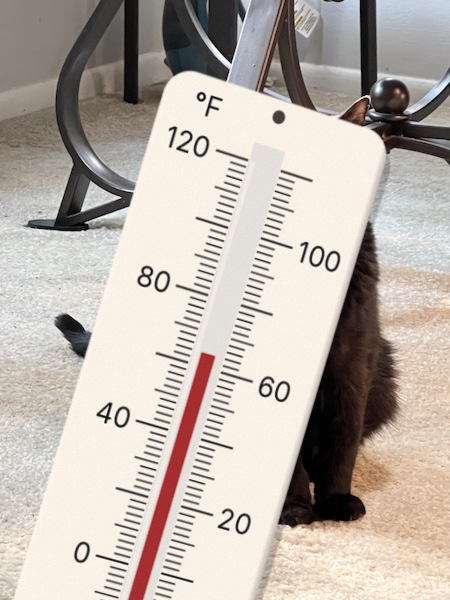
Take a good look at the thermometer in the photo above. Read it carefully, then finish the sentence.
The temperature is 64 °F
